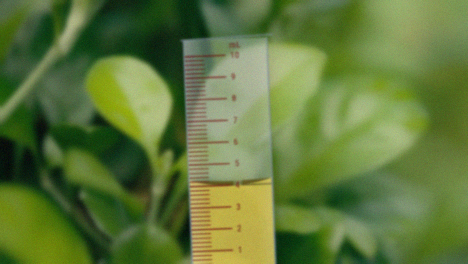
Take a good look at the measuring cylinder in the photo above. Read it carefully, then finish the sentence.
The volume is 4 mL
